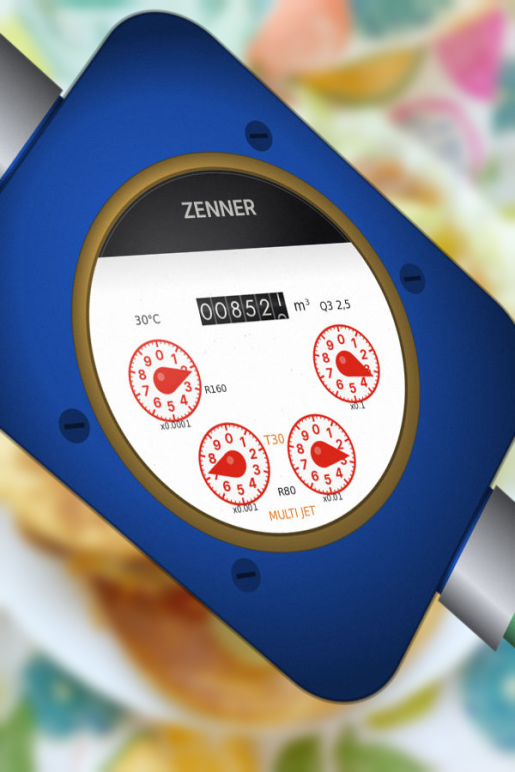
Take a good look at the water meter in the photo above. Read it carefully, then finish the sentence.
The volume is 8521.3272 m³
